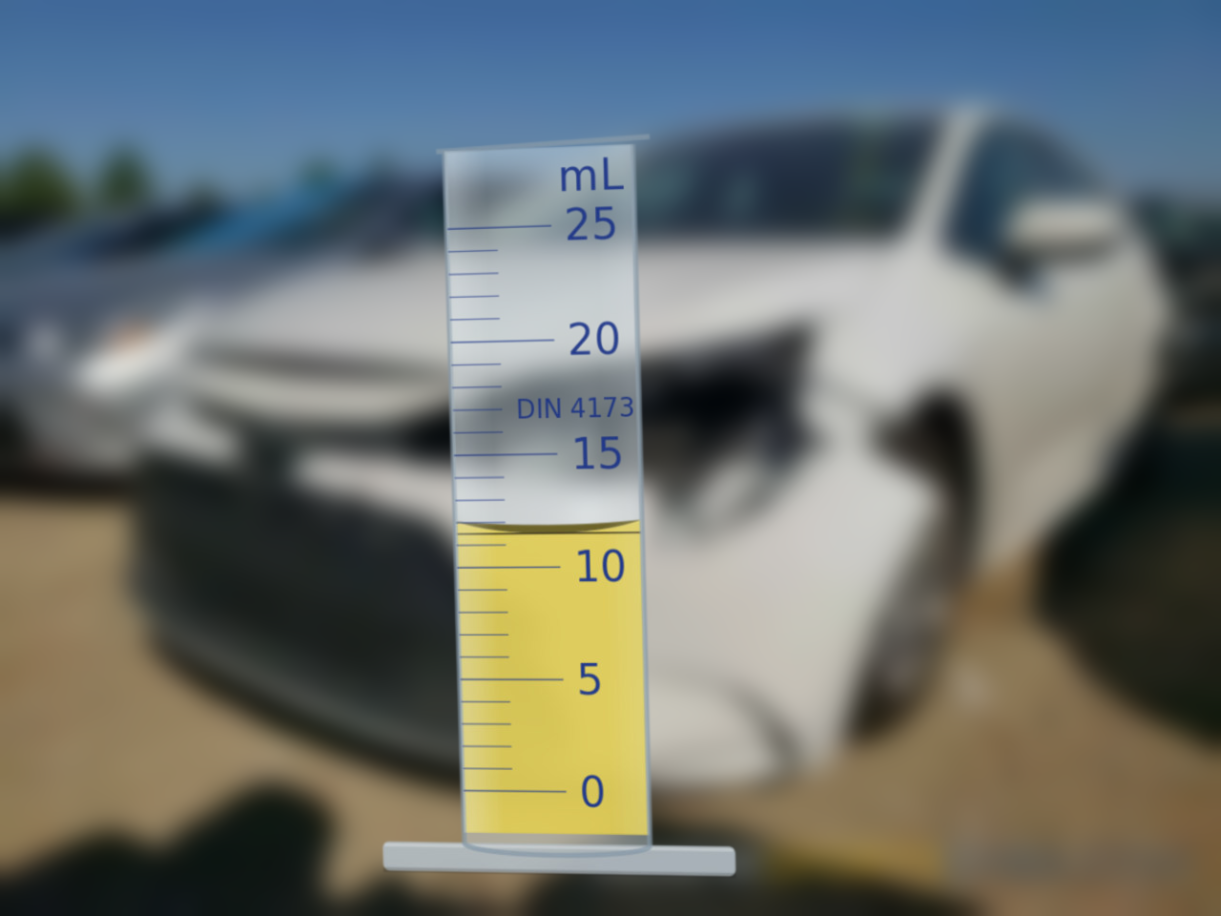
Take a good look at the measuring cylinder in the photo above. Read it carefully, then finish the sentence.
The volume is 11.5 mL
